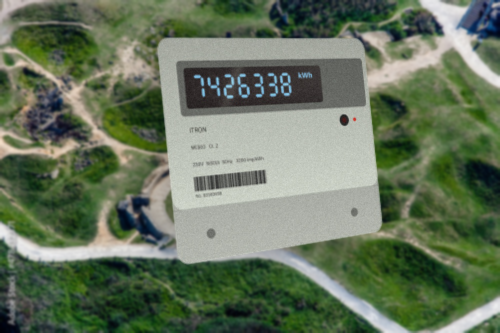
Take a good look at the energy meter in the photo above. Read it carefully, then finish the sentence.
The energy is 7426338 kWh
